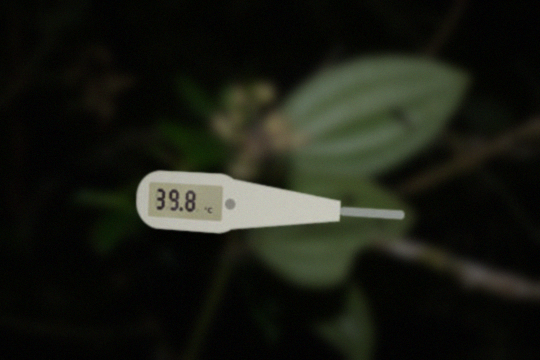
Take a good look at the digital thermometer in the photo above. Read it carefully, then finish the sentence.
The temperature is 39.8 °C
